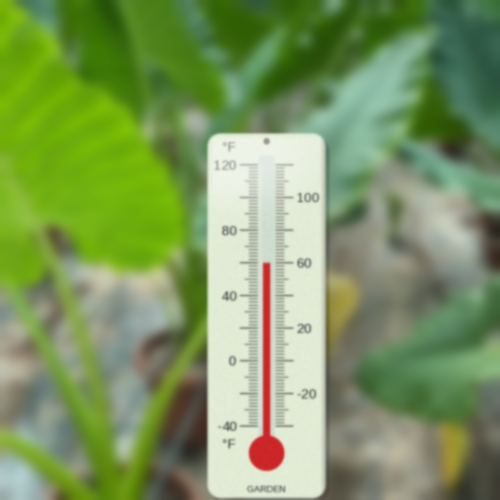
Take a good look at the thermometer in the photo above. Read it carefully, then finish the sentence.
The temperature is 60 °F
